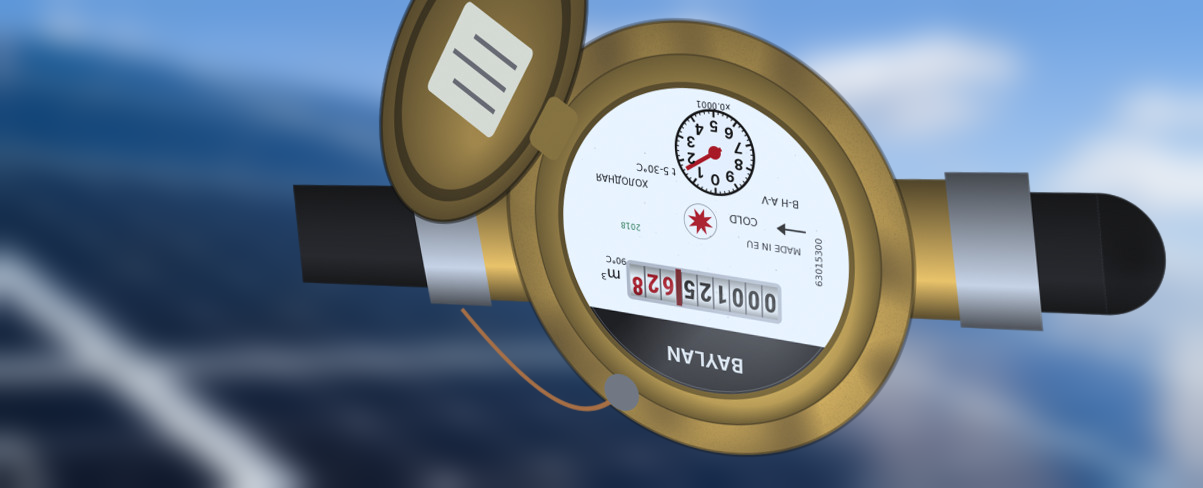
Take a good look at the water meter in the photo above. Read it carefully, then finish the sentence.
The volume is 125.6281 m³
